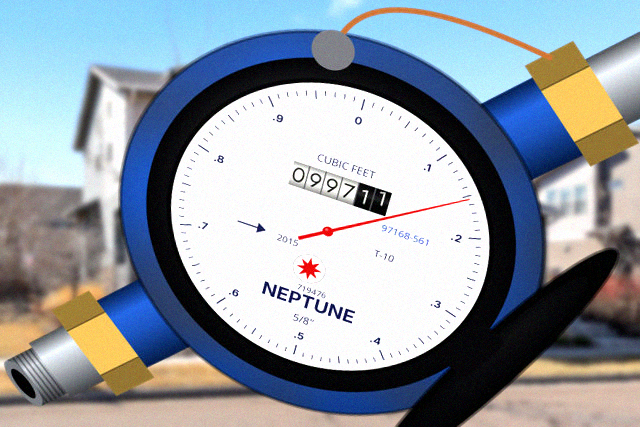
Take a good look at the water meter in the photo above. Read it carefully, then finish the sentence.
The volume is 99711.15 ft³
